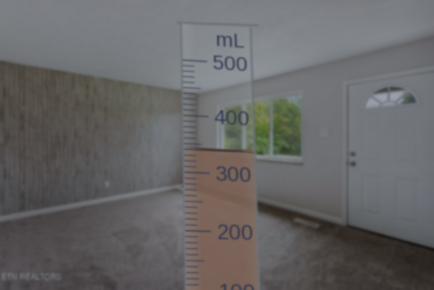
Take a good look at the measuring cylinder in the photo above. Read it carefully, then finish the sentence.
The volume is 340 mL
